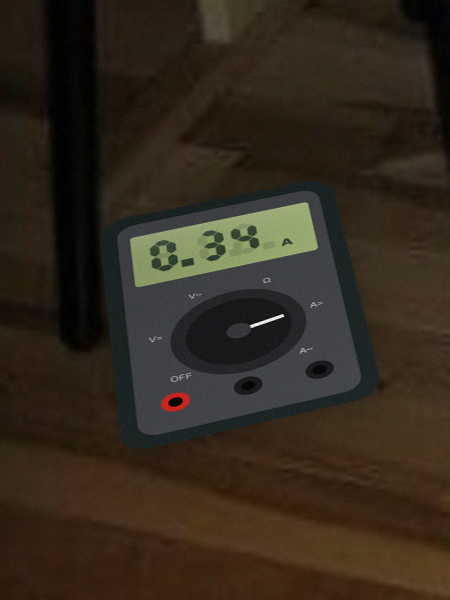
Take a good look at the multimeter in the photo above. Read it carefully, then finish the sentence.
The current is 0.34 A
